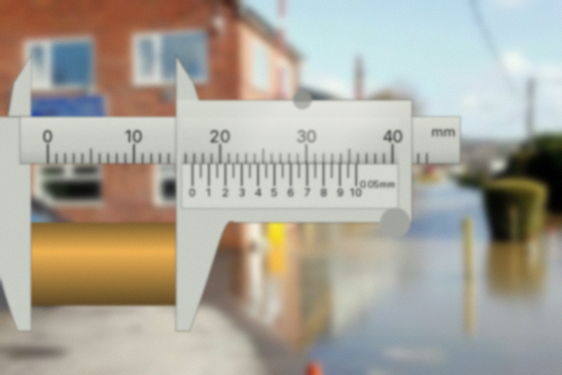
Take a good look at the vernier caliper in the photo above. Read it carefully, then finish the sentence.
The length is 16.8 mm
